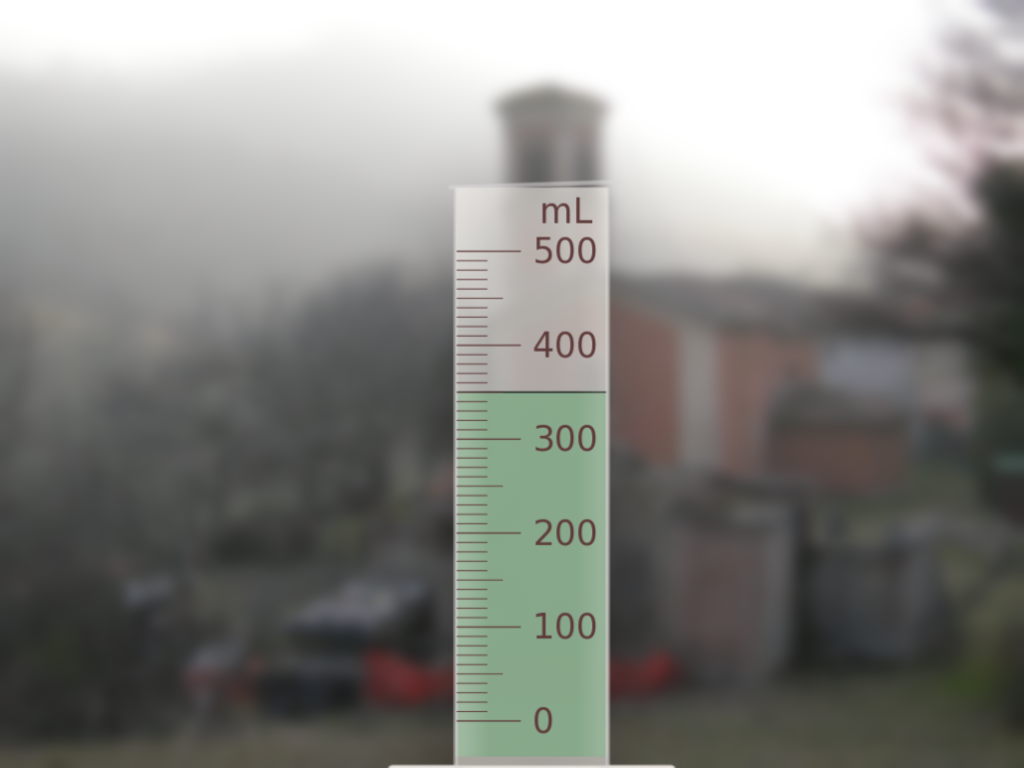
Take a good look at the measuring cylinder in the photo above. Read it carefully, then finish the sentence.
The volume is 350 mL
